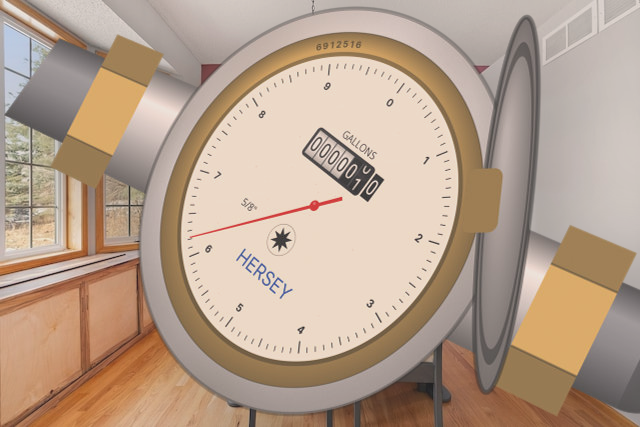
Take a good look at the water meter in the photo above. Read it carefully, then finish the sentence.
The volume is 6.2 gal
